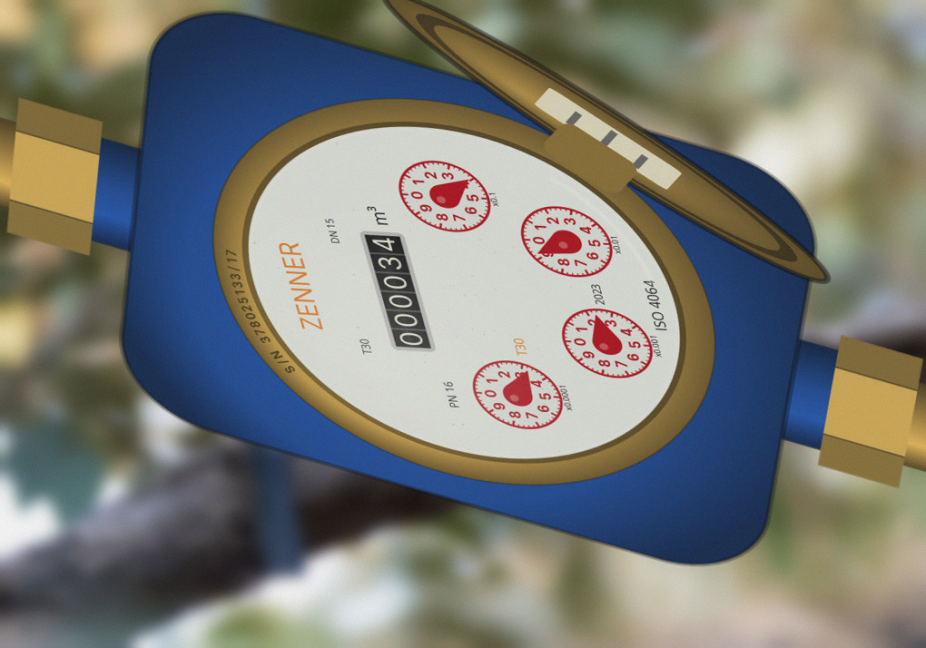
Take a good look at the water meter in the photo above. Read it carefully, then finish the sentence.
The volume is 34.3923 m³
